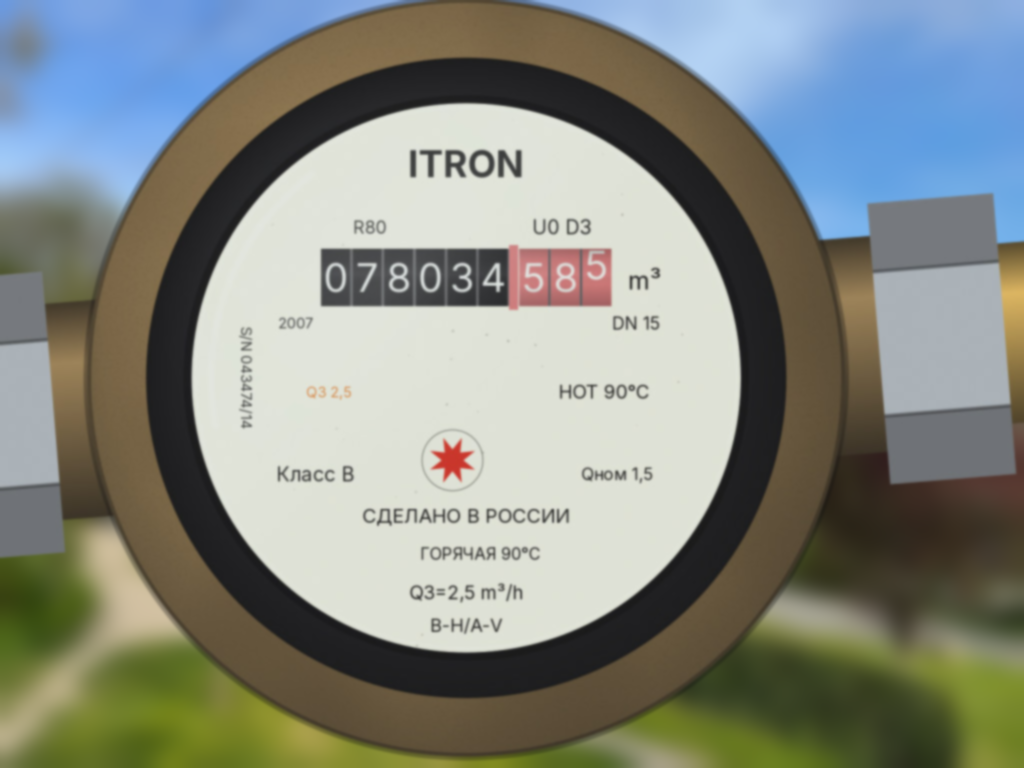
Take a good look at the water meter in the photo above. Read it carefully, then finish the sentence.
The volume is 78034.585 m³
